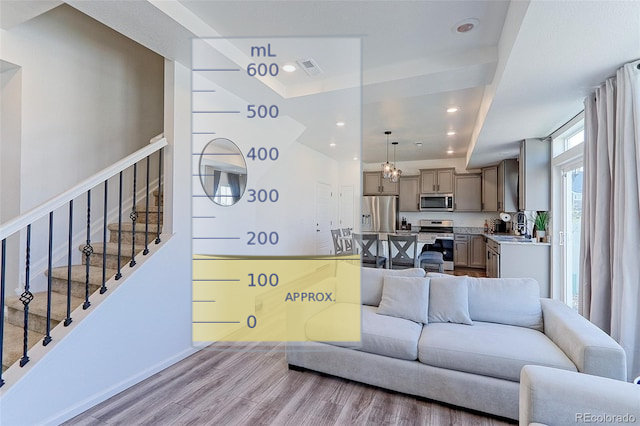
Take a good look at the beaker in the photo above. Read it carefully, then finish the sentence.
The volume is 150 mL
